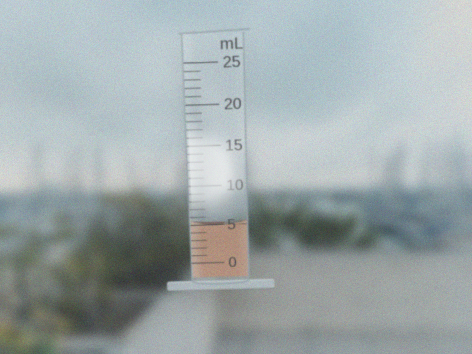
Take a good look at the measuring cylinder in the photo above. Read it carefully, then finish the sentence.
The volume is 5 mL
